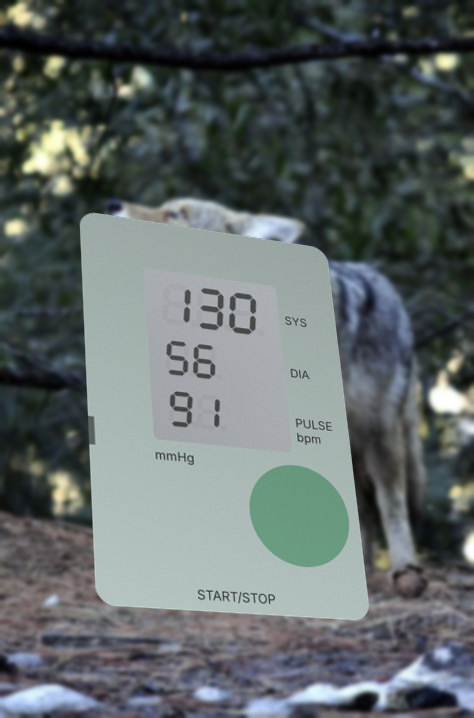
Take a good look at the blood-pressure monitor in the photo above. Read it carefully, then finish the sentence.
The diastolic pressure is 56 mmHg
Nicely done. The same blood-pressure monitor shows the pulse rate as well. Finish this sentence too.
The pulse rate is 91 bpm
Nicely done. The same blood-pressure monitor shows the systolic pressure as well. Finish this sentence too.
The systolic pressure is 130 mmHg
